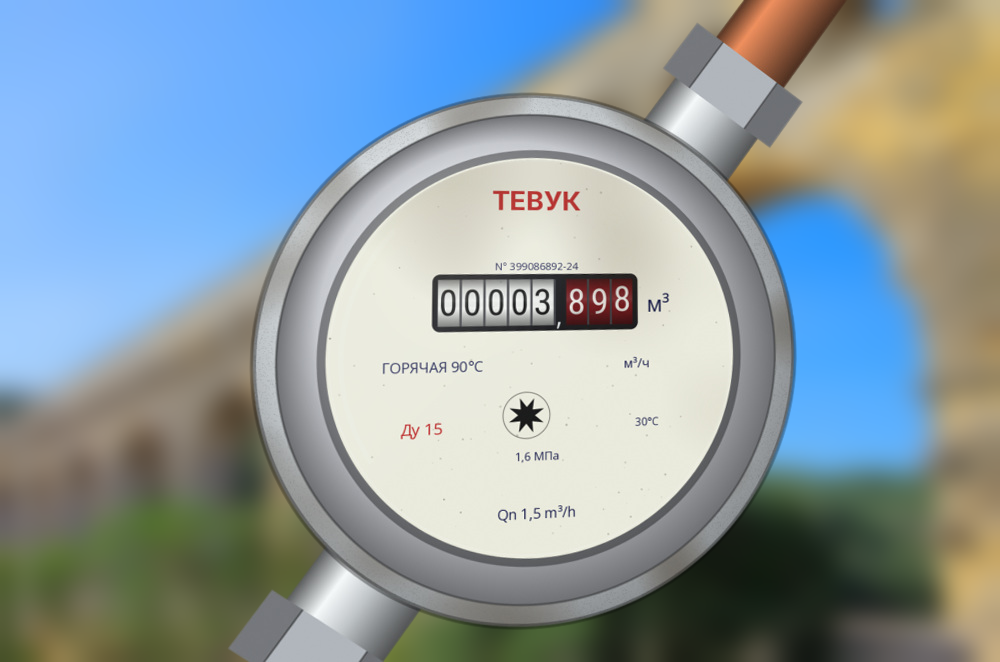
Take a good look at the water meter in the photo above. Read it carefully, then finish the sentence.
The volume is 3.898 m³
